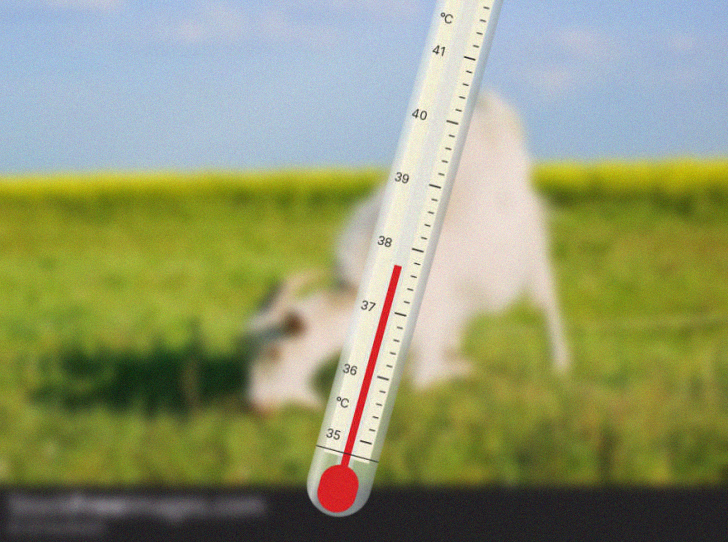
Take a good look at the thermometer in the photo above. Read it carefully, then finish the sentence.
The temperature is 37.7 °C
